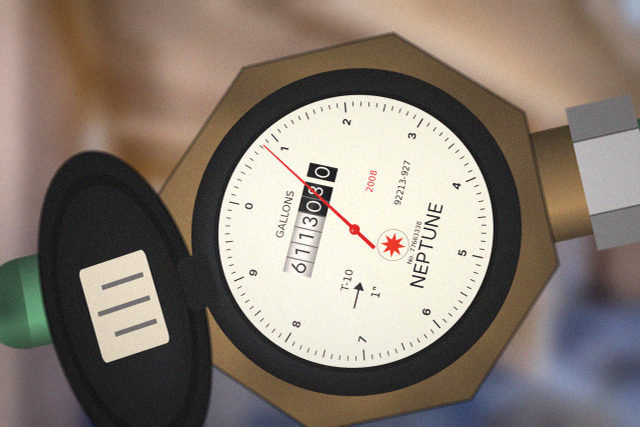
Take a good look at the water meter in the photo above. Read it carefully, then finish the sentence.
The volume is 6113080.8 gal
